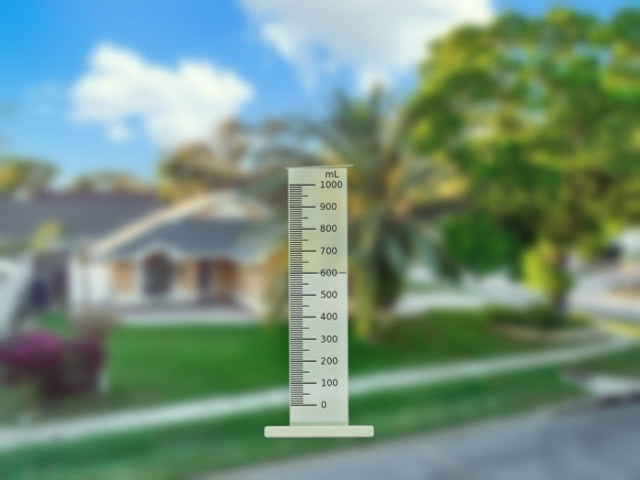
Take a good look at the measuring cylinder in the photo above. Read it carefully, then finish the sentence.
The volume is 600 mL
